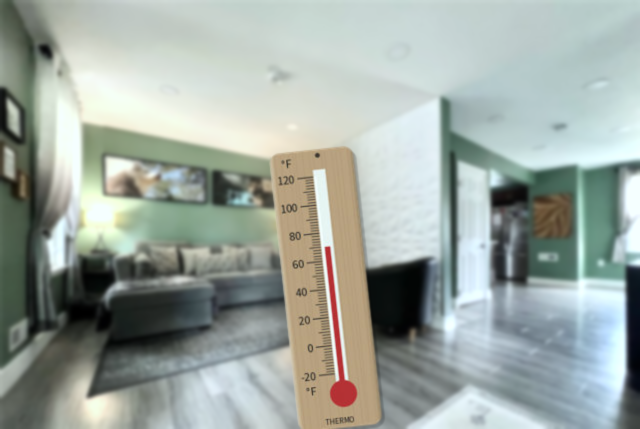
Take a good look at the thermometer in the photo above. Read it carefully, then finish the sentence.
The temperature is 70 °F
